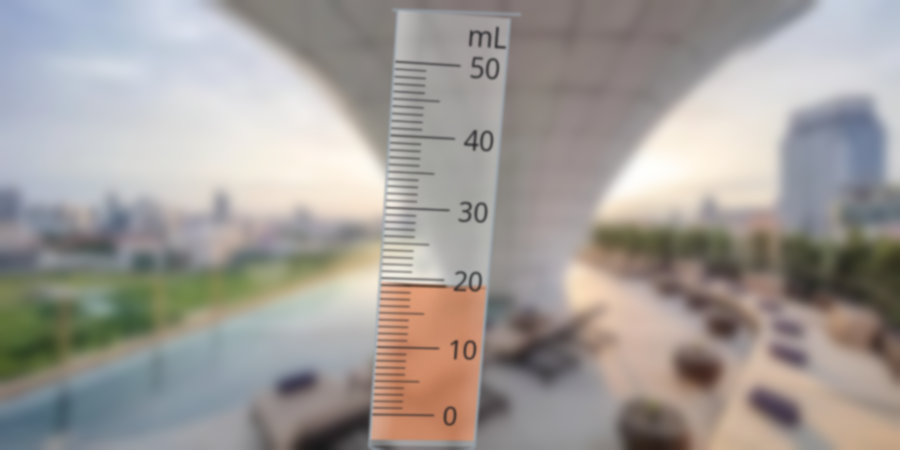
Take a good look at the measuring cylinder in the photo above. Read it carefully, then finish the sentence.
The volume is 19 mL
